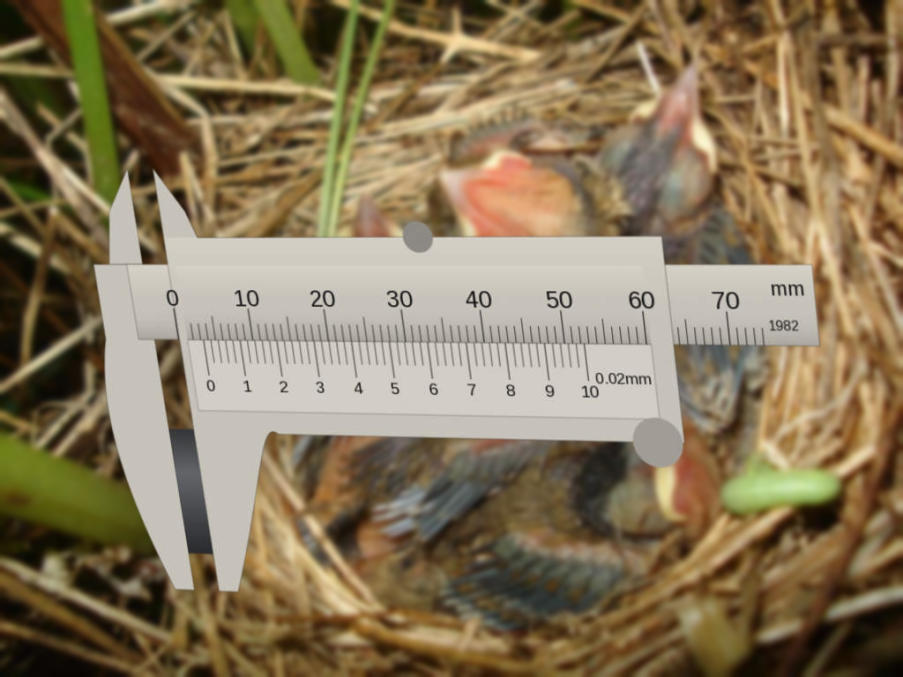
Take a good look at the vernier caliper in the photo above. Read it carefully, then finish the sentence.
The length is 3.4 mm
